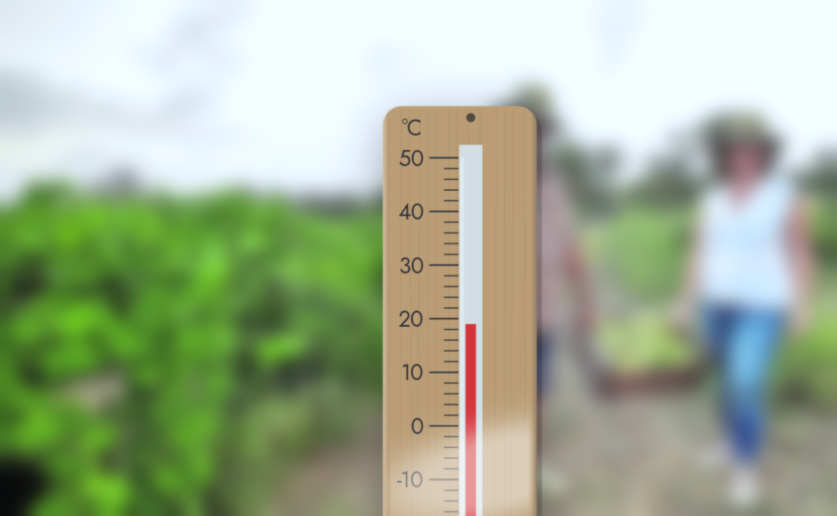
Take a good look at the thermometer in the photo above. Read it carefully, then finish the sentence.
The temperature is 19 °C
